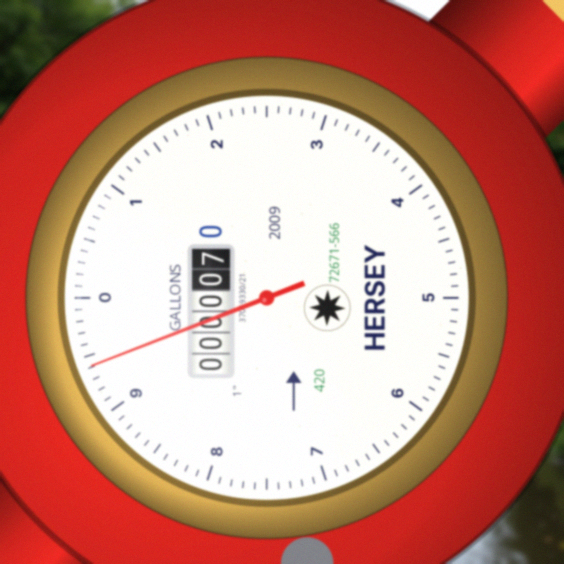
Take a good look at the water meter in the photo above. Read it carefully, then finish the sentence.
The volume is 69.4 gal
